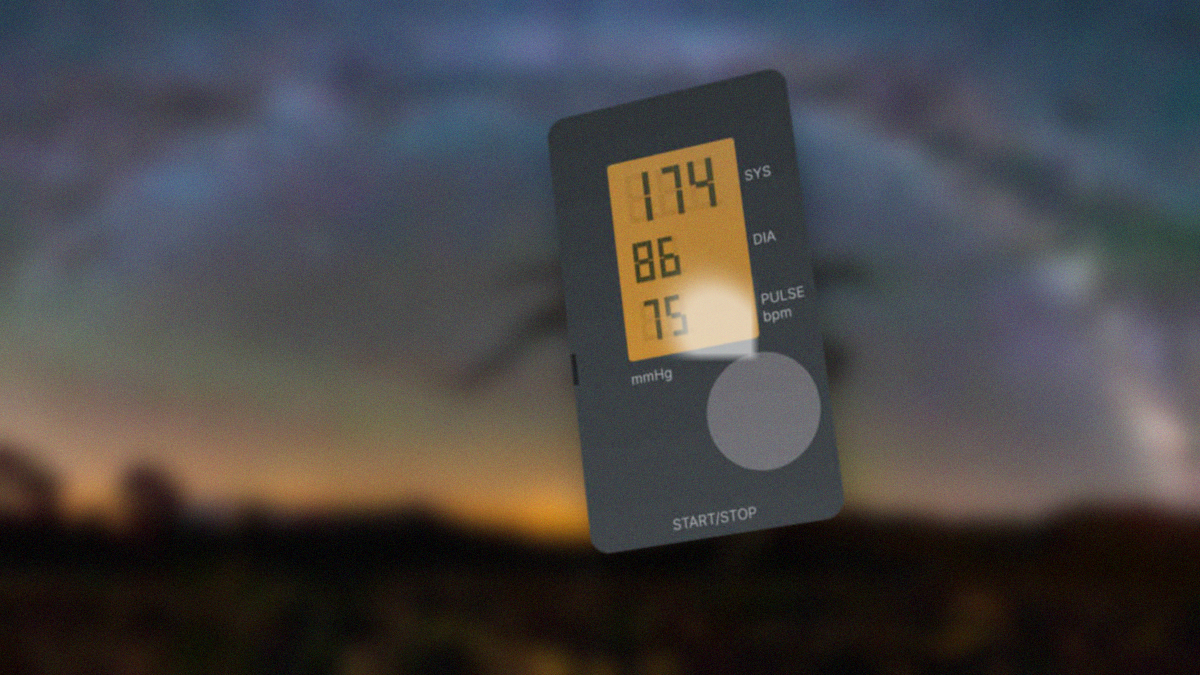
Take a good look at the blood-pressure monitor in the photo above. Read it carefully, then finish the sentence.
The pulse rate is 75 bpm
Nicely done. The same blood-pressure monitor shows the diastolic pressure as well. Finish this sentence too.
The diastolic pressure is 86 mmHg
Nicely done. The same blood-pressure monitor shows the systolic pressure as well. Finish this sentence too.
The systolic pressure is 174 mmHg
